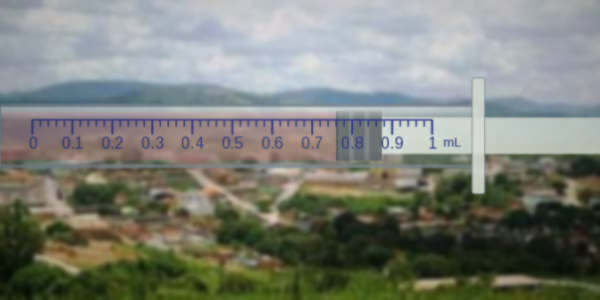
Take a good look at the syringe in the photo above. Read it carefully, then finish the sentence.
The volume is 0.76 mL
